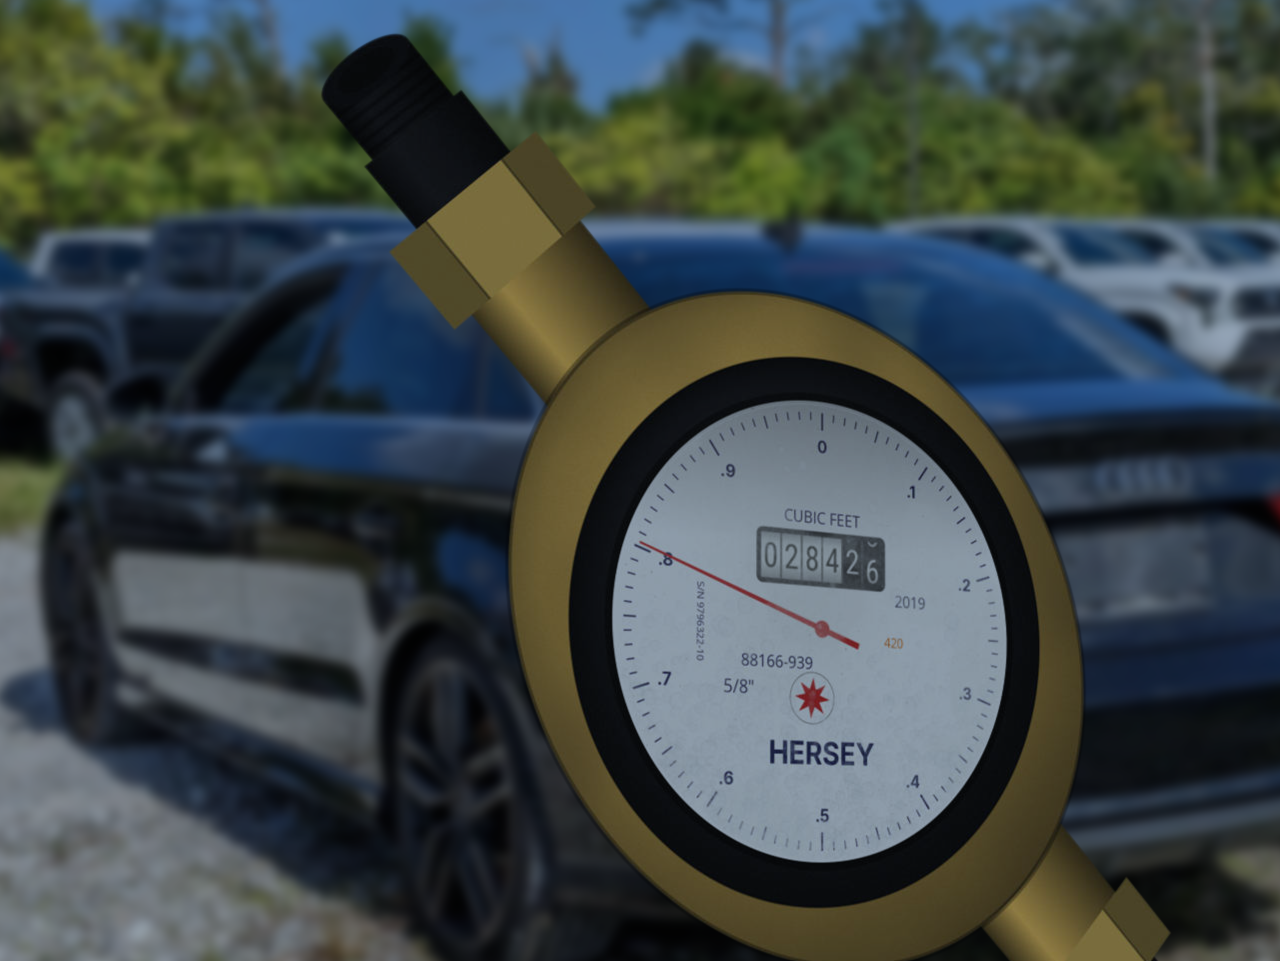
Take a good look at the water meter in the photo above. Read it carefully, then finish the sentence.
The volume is 28425.80 ft³
